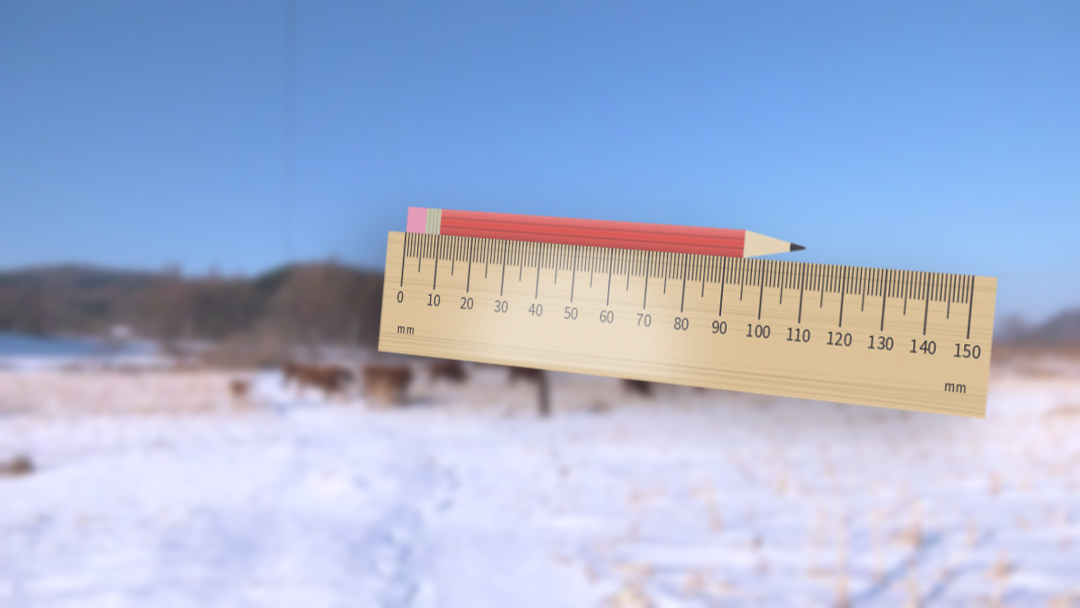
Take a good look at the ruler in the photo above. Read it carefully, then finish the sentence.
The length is 110 mm
